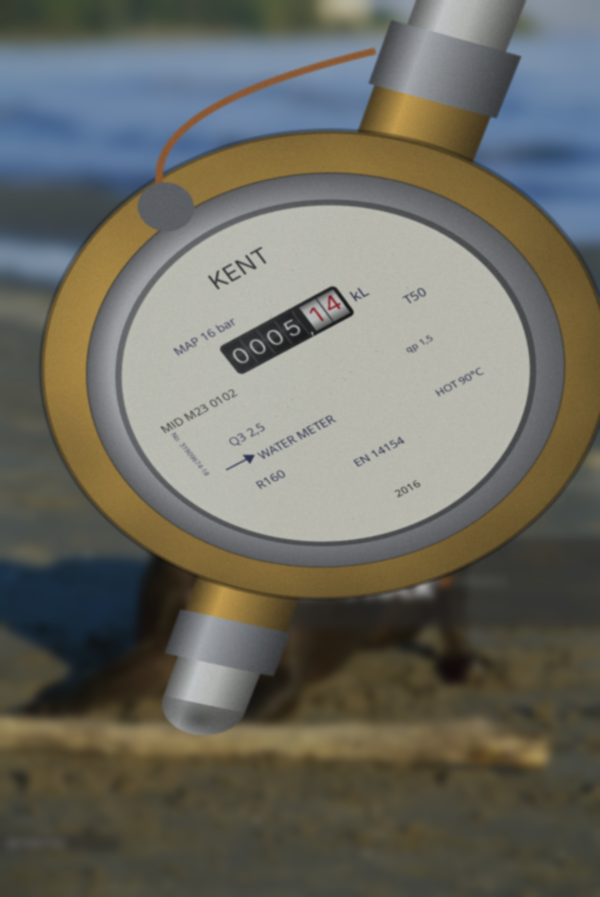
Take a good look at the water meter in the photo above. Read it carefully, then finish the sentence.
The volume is 5.14 kL
